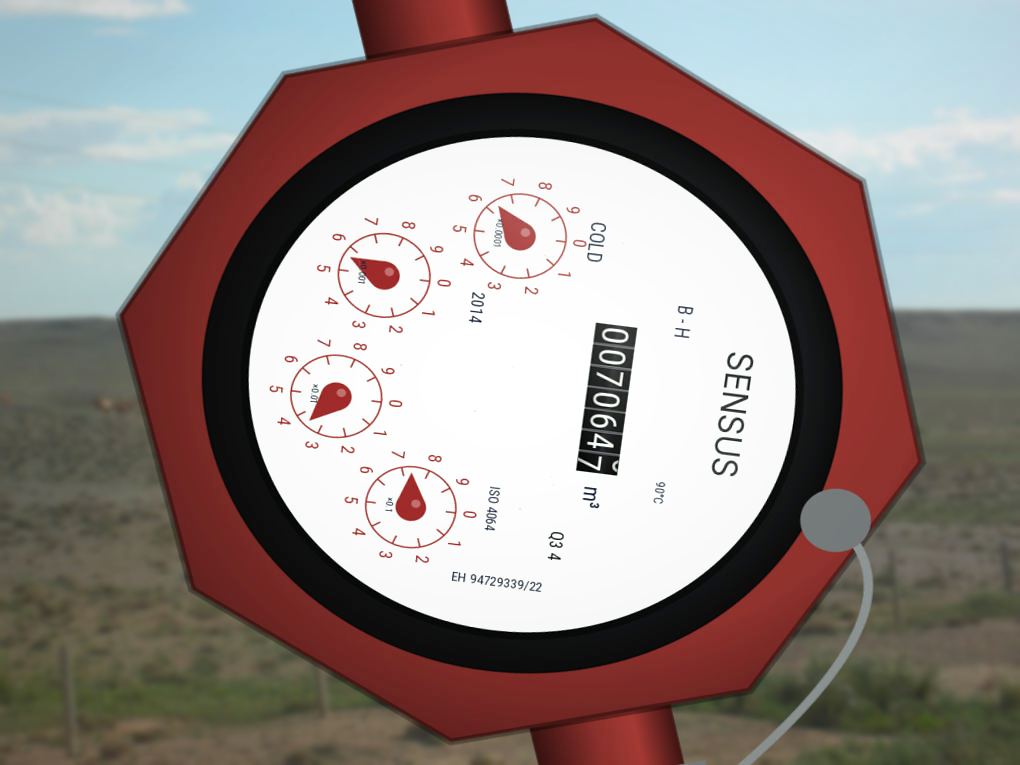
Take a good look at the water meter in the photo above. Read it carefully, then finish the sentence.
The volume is 70646.7356 m³
